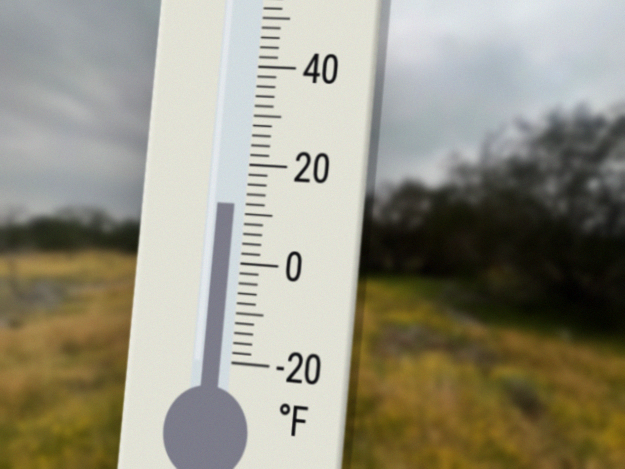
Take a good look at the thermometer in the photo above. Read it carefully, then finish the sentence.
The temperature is 12 °F
